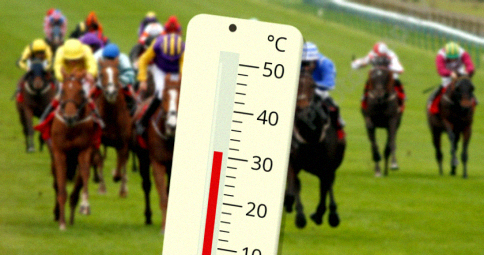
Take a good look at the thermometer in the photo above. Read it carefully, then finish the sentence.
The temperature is 31 °C
